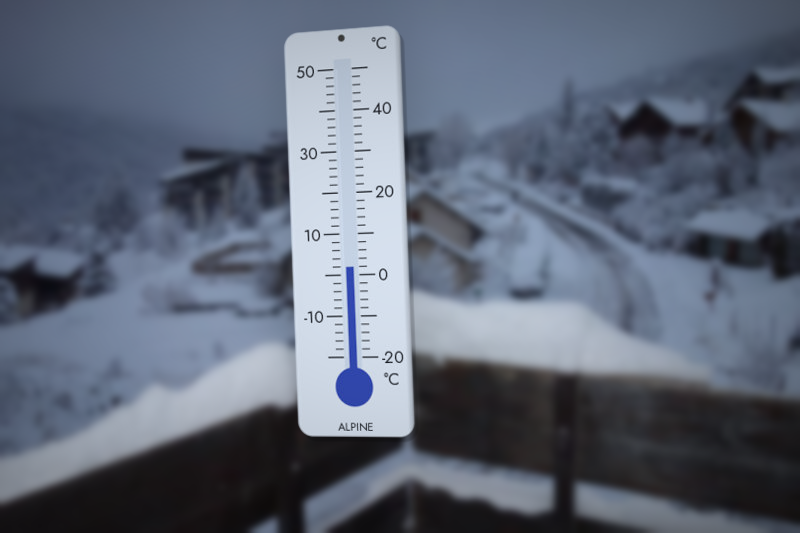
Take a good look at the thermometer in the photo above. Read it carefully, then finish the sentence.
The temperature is 2 °C
